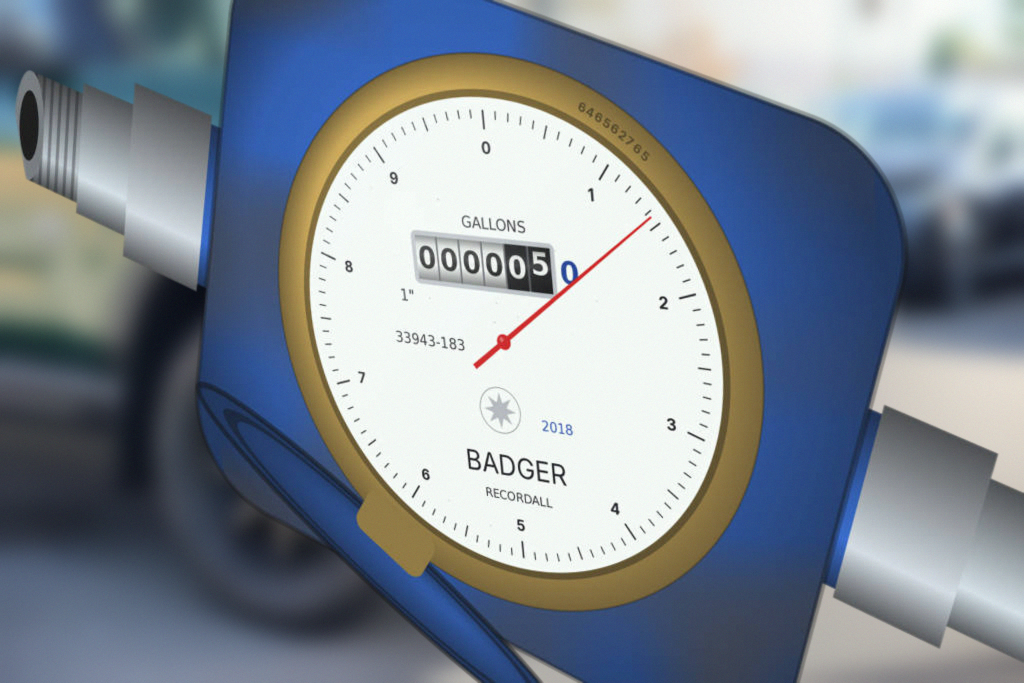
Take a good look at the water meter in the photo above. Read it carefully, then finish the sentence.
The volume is 51.4 gal
